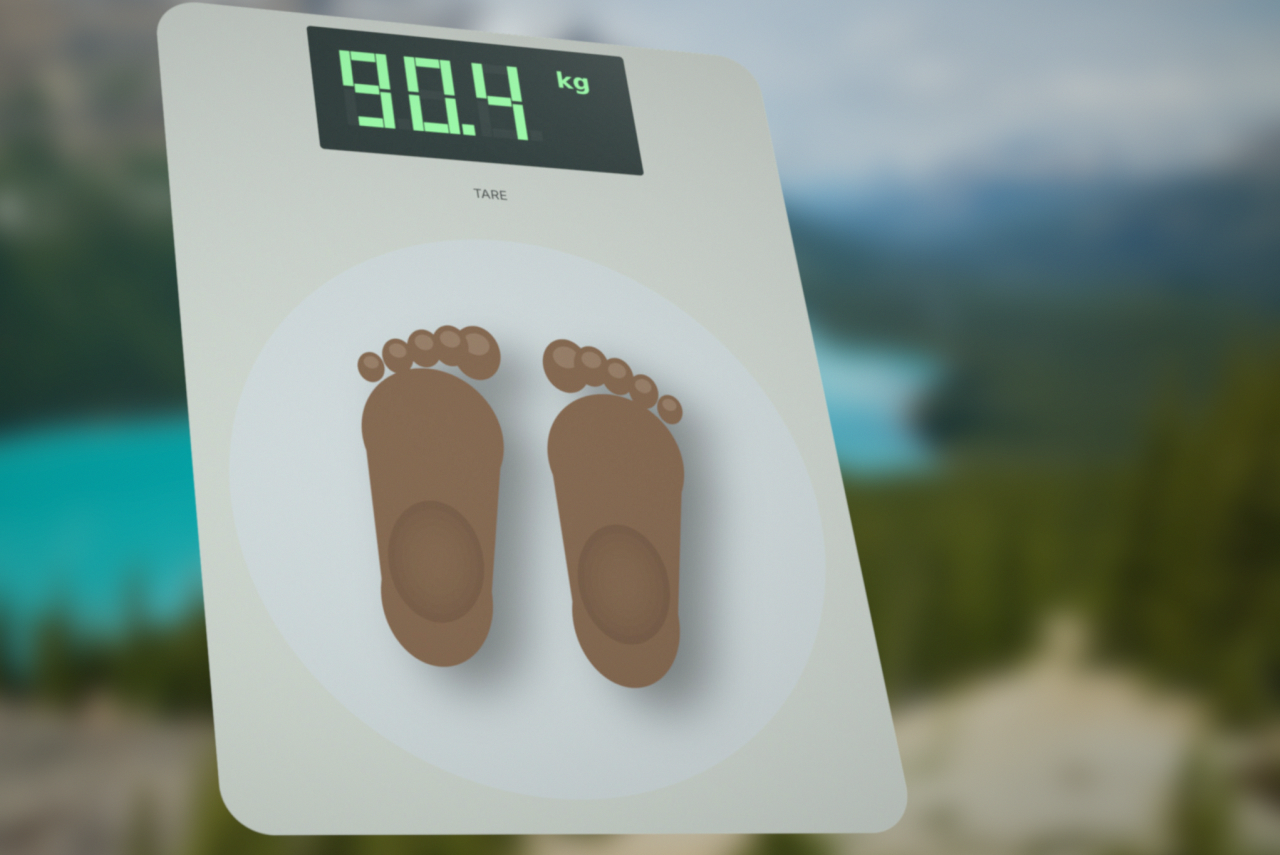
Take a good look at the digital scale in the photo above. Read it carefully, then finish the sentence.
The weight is 90.4 kg
